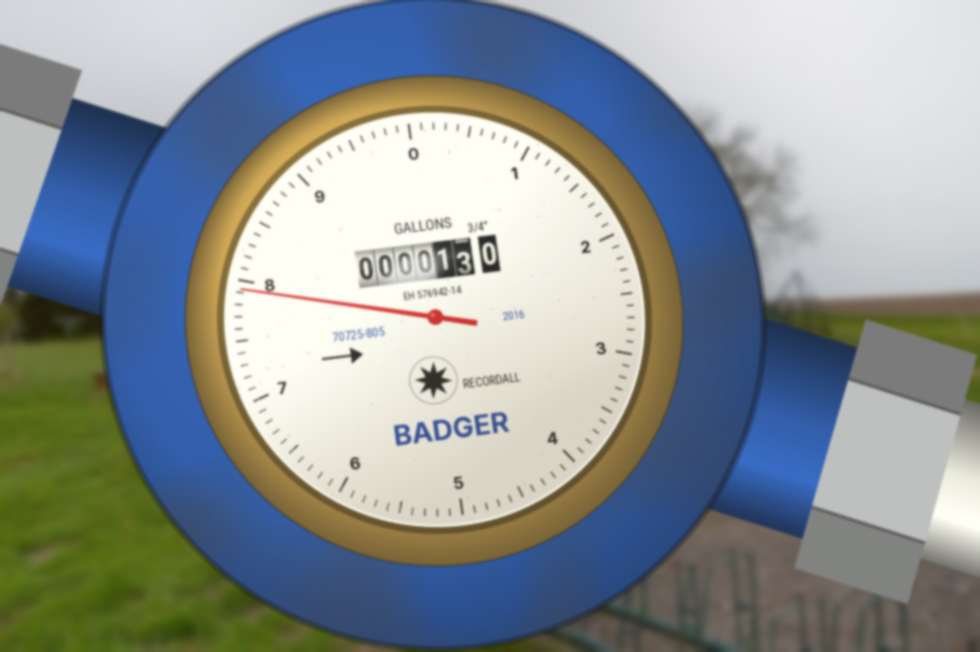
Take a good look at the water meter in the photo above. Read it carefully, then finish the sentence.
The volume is 127.9 gal
